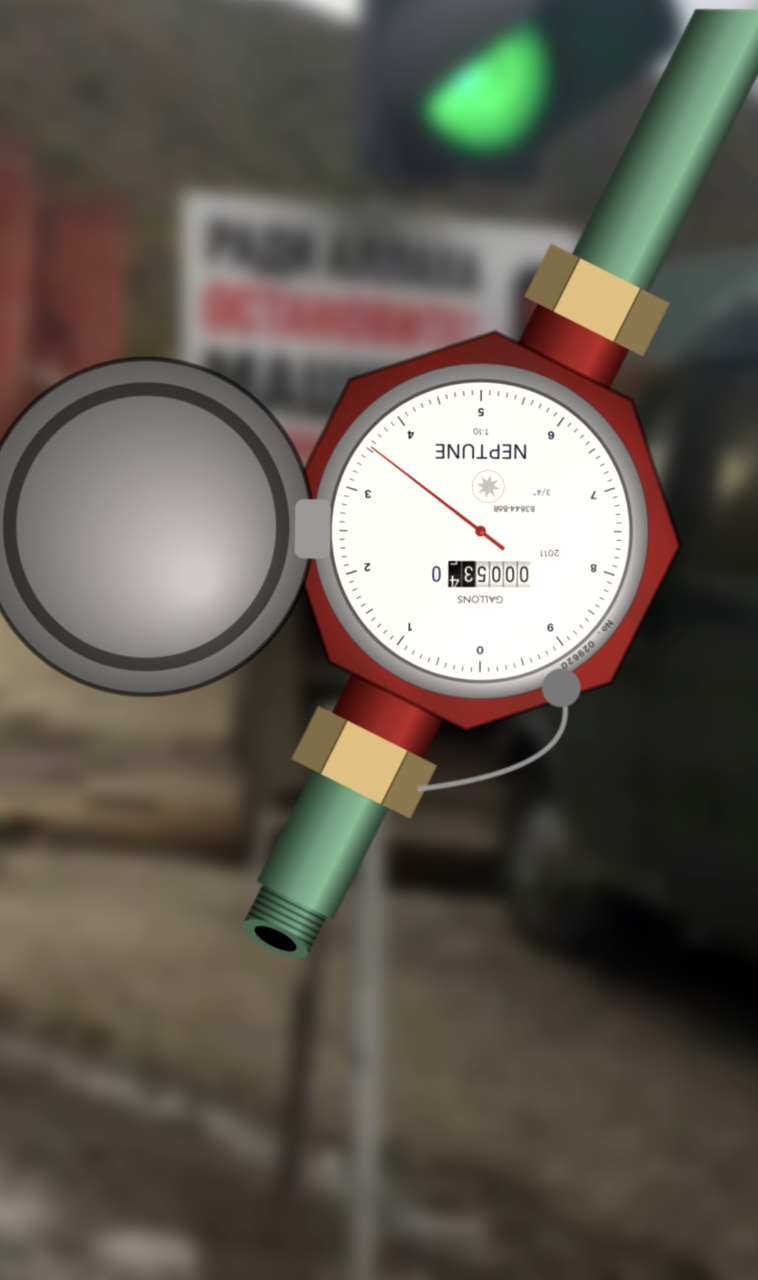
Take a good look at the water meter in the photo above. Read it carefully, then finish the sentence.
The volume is 5343.5 gal
